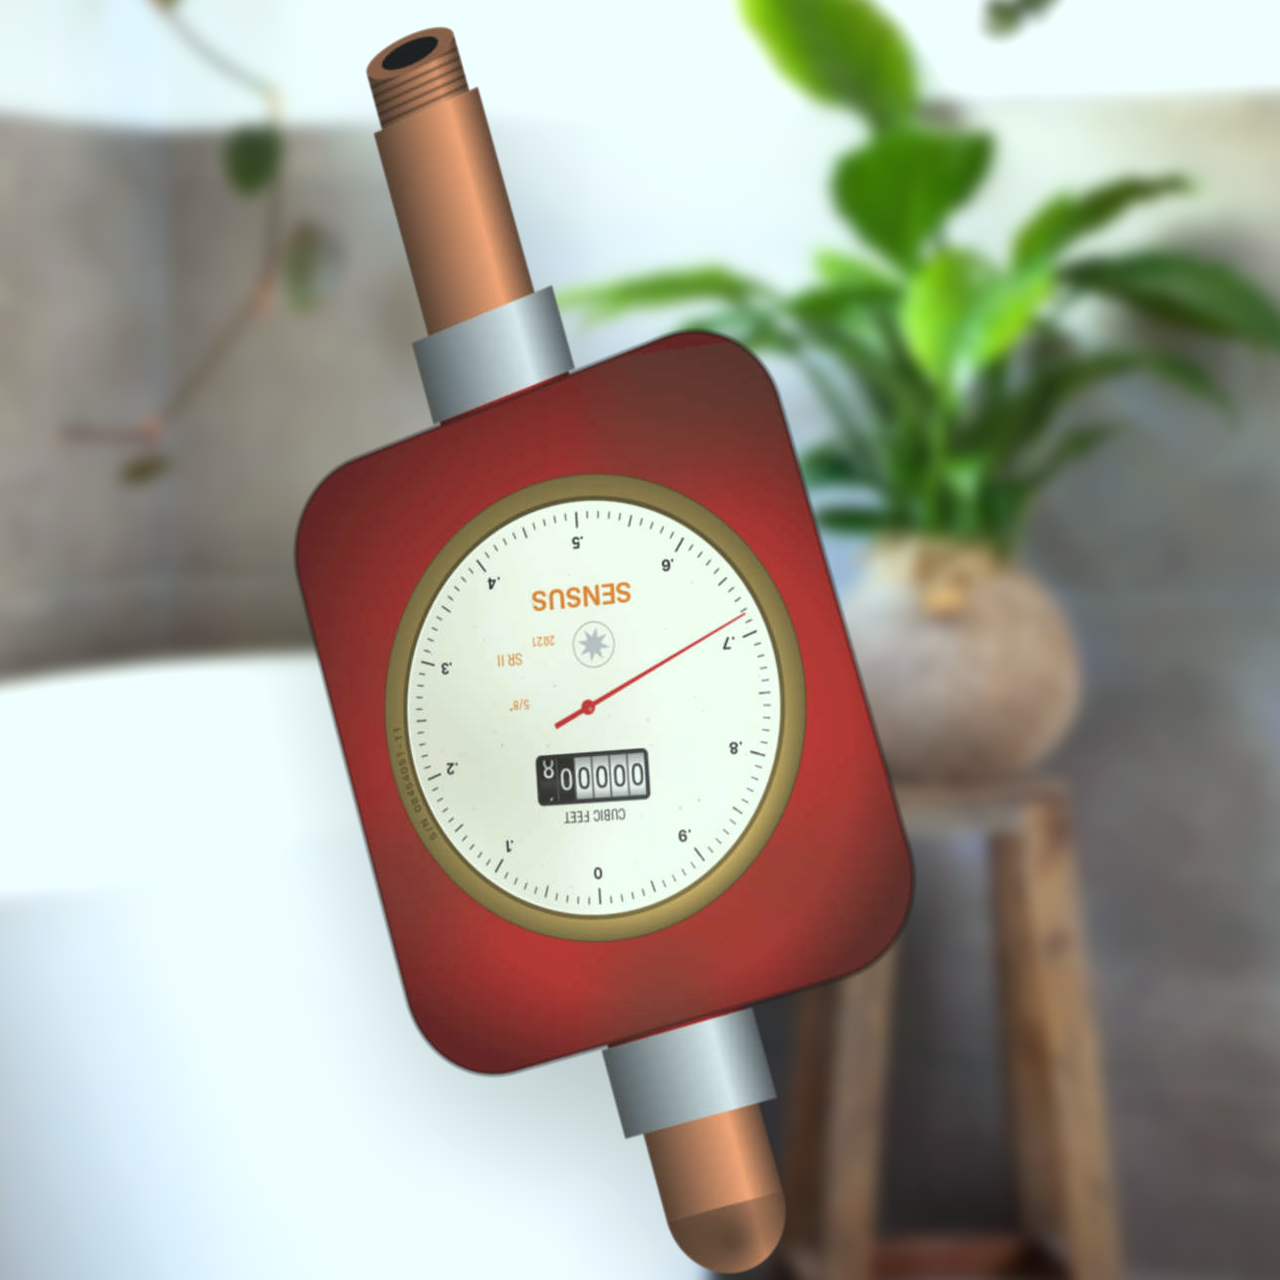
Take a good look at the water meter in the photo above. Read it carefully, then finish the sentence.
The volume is 7.68 ft³
